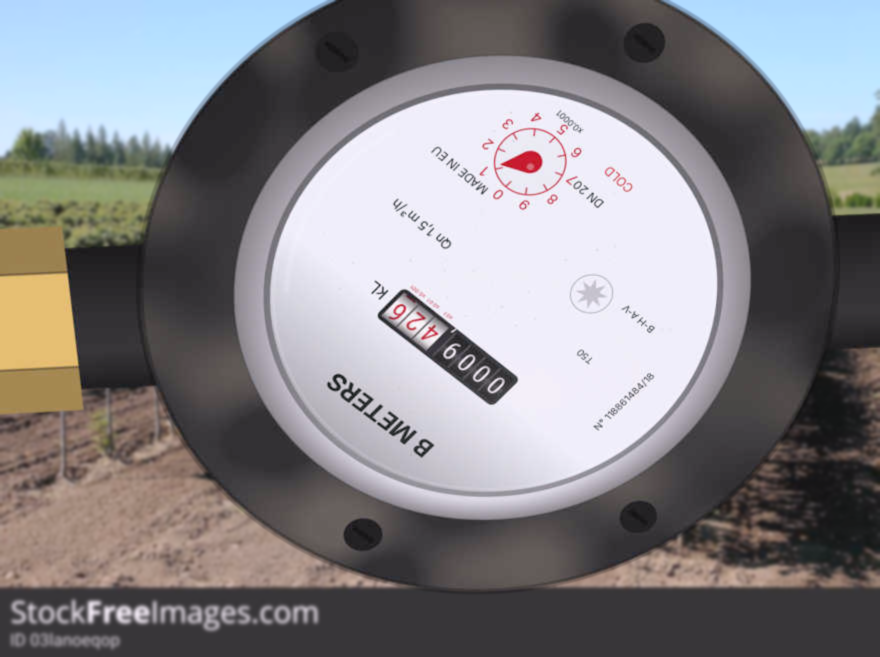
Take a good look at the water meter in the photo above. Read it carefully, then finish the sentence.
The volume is 9.4261 kL
